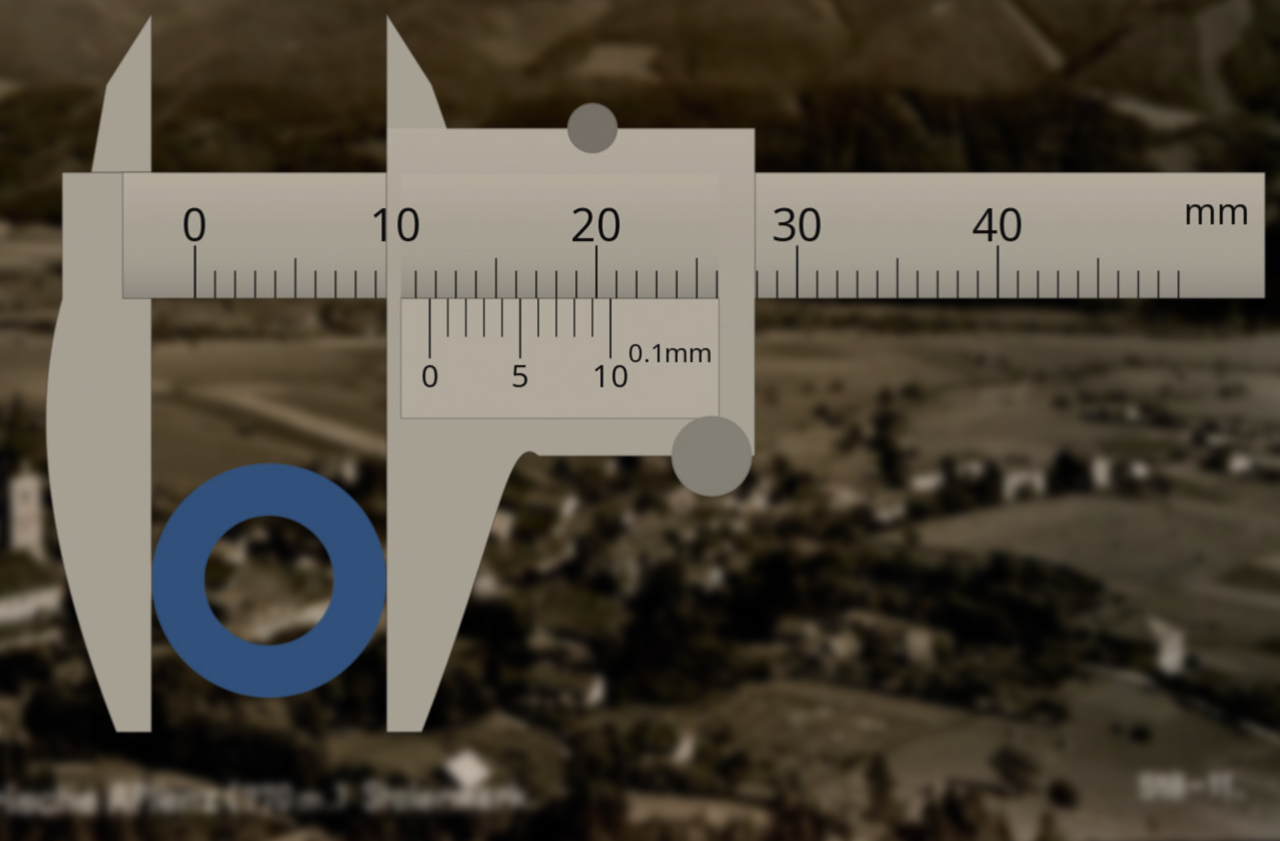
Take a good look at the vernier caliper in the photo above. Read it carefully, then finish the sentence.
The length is 11.7 mm
